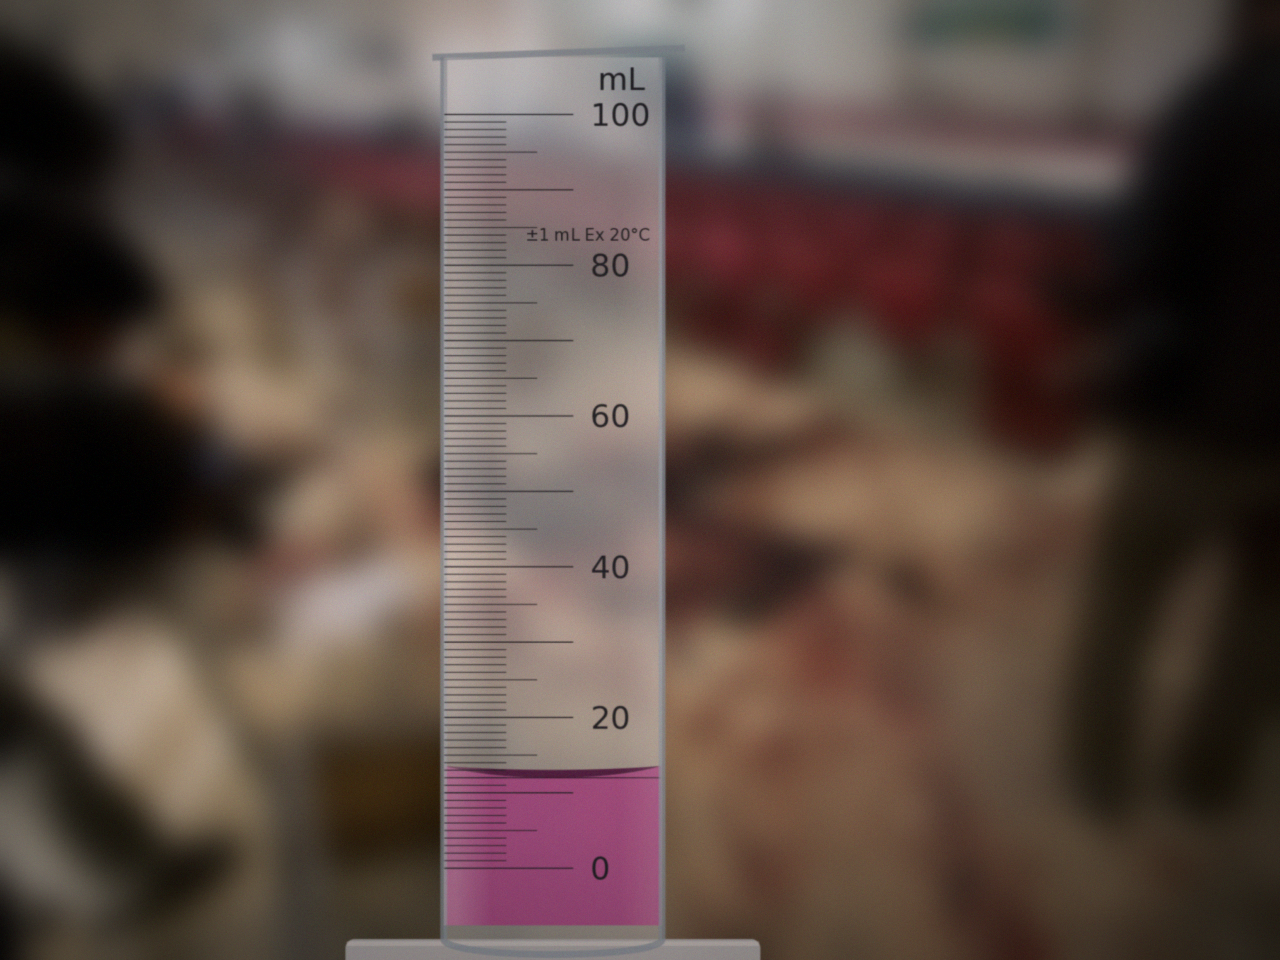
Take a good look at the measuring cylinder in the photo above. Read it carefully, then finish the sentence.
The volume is 12 mL
